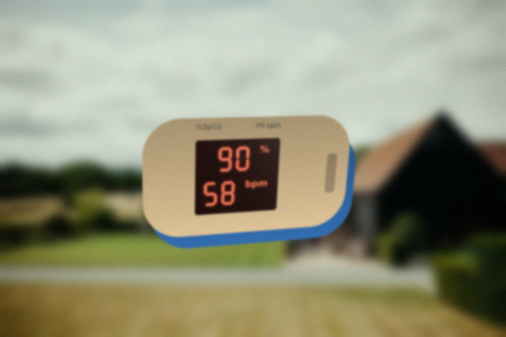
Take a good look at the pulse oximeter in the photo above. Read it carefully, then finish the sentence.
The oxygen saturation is 90 %
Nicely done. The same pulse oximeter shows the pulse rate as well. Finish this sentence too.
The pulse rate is 58 bpm
